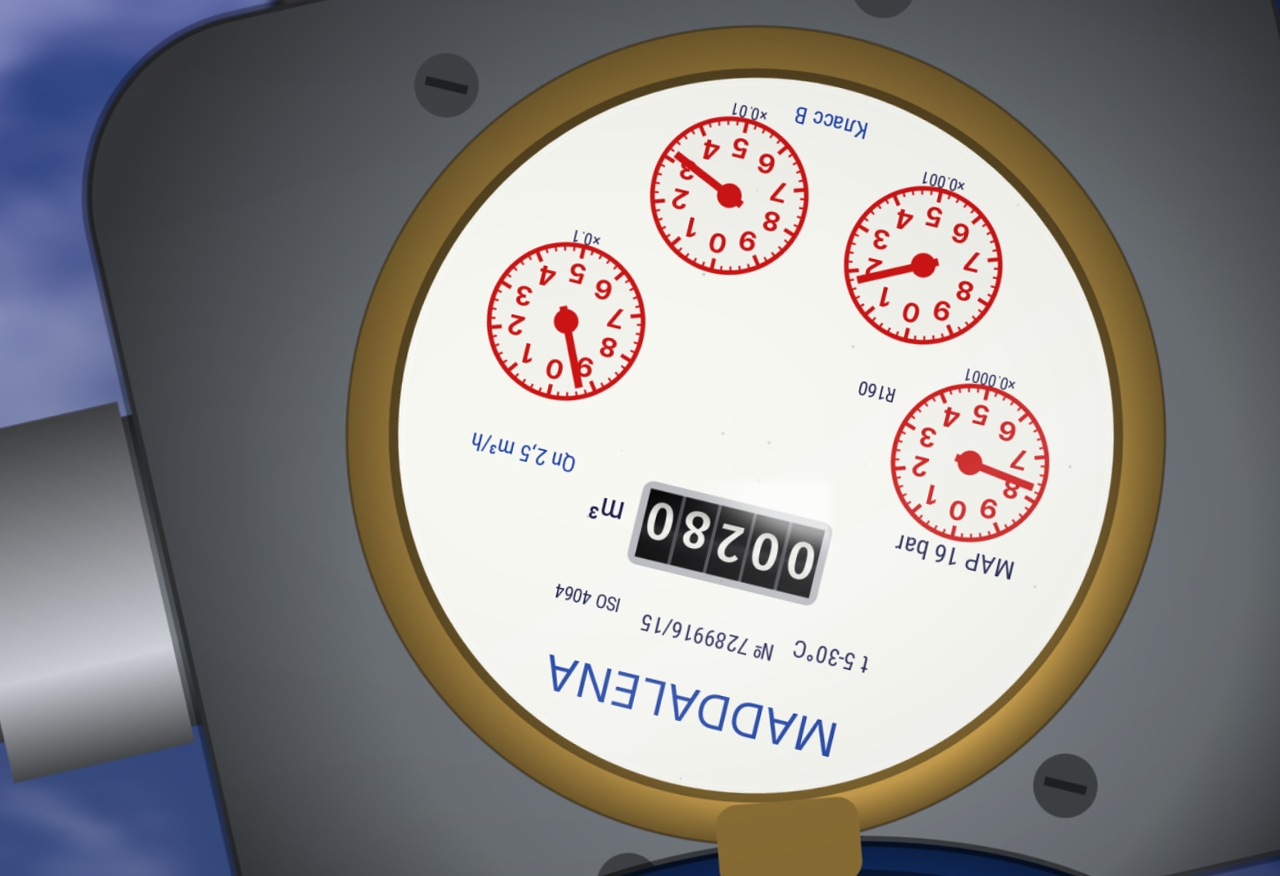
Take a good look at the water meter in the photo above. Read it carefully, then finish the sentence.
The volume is 279.9317 m³
